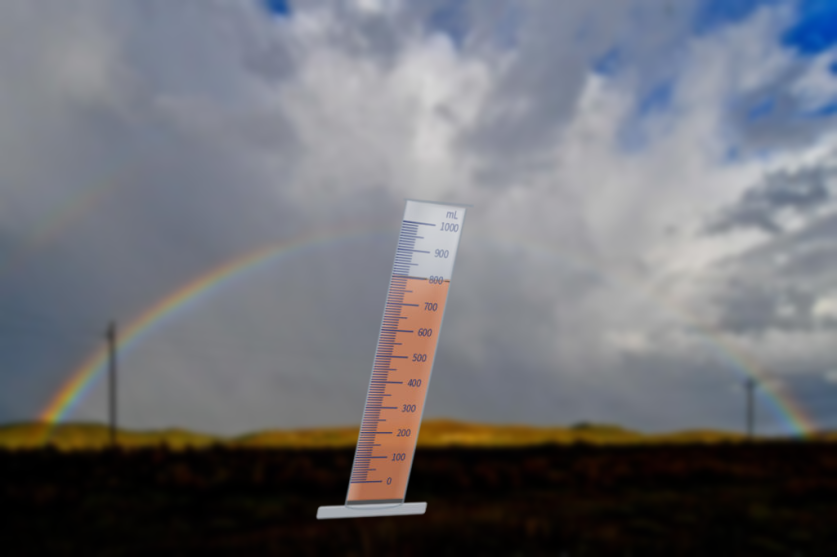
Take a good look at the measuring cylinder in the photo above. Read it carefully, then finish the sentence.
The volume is 800 mL
